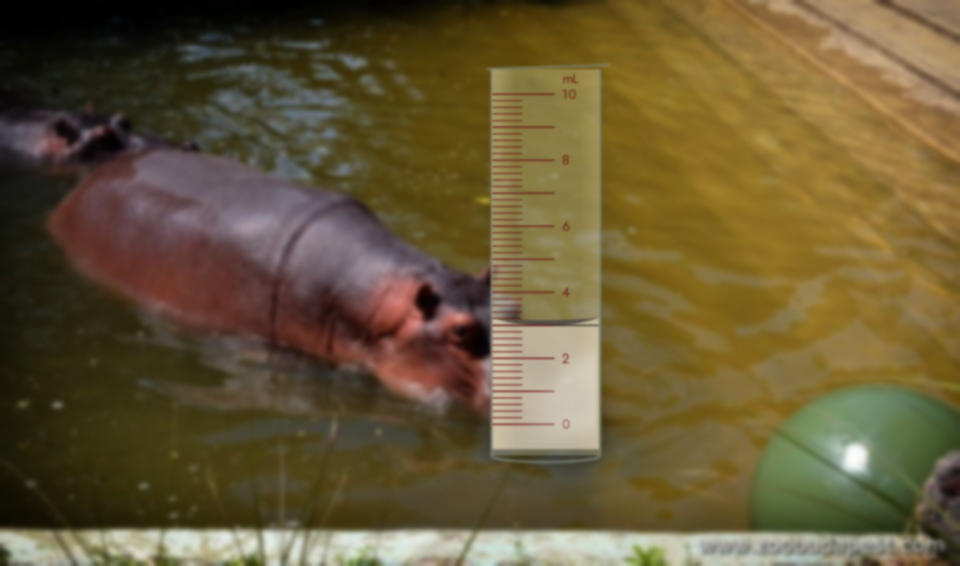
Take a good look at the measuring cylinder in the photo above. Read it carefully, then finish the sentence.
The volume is 3 mL
